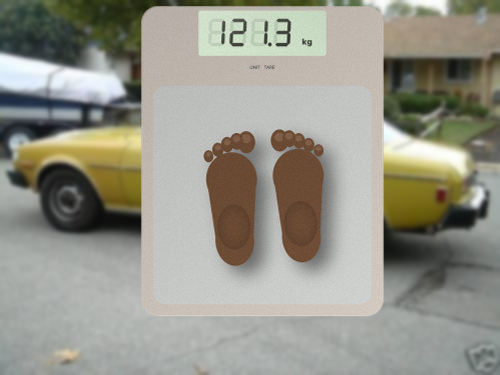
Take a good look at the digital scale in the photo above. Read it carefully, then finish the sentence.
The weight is 121.3 kg
